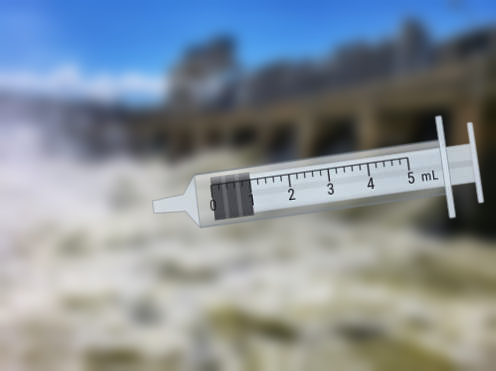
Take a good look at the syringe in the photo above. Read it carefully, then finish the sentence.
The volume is 0 mL
